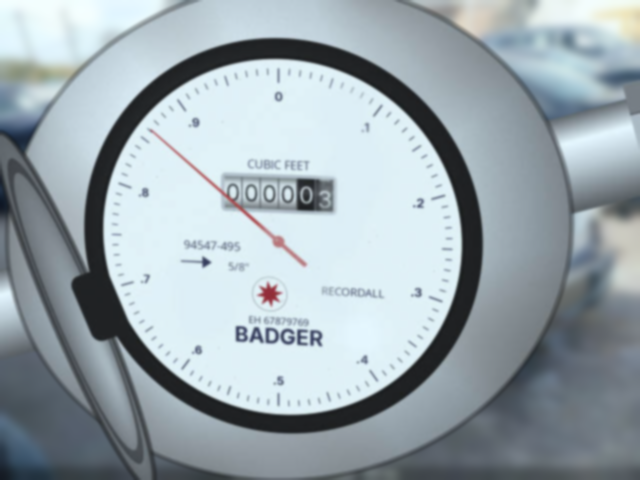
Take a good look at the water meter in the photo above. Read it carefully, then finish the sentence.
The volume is 2.86 ft³
